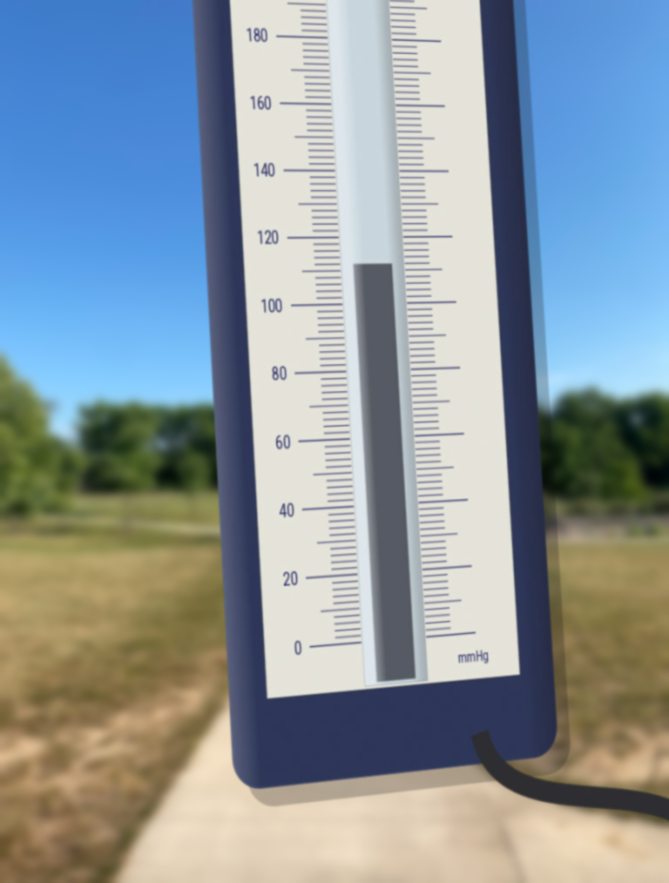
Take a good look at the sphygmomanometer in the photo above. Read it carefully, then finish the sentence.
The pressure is 112 mmHg
